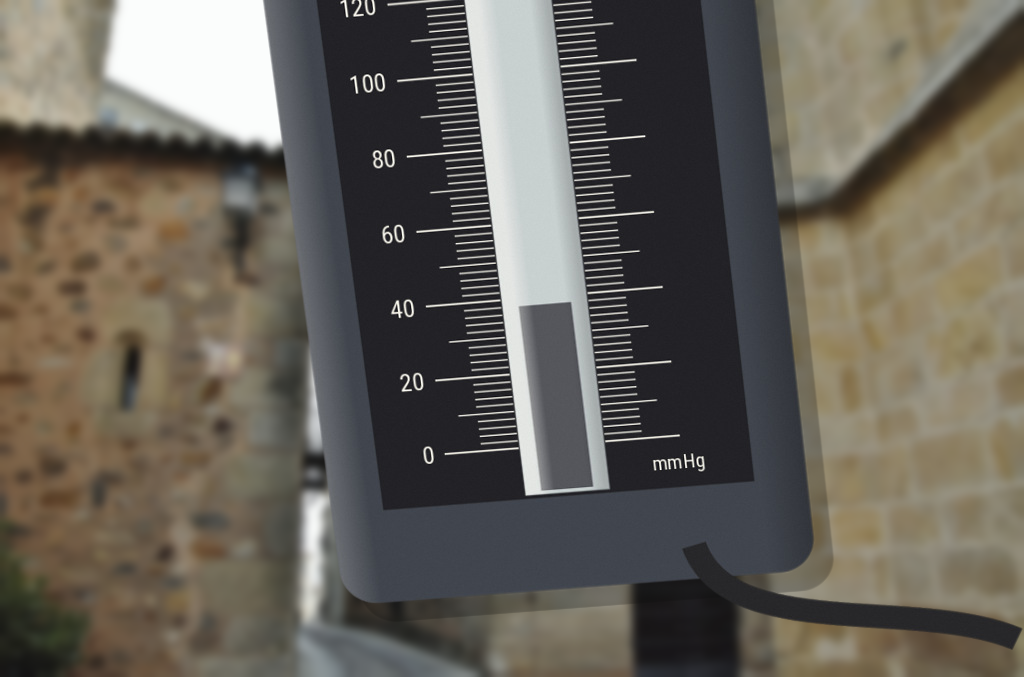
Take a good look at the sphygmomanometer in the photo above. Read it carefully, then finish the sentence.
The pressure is 38 mmHg
